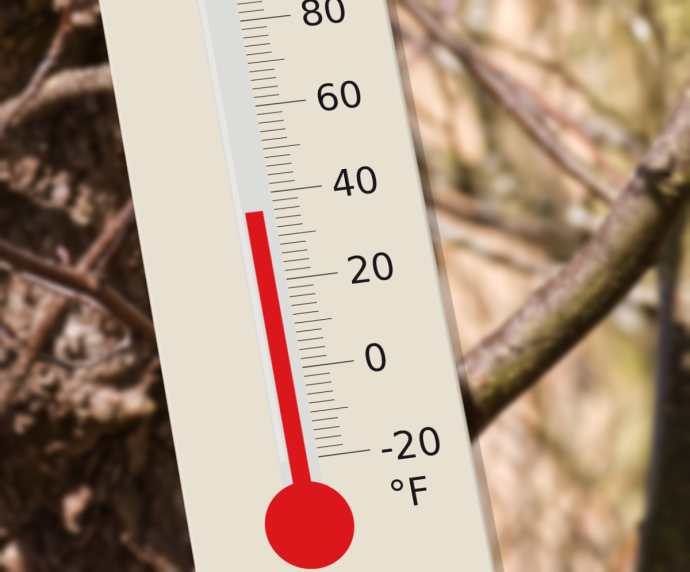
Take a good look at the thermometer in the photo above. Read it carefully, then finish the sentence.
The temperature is 36 °F
